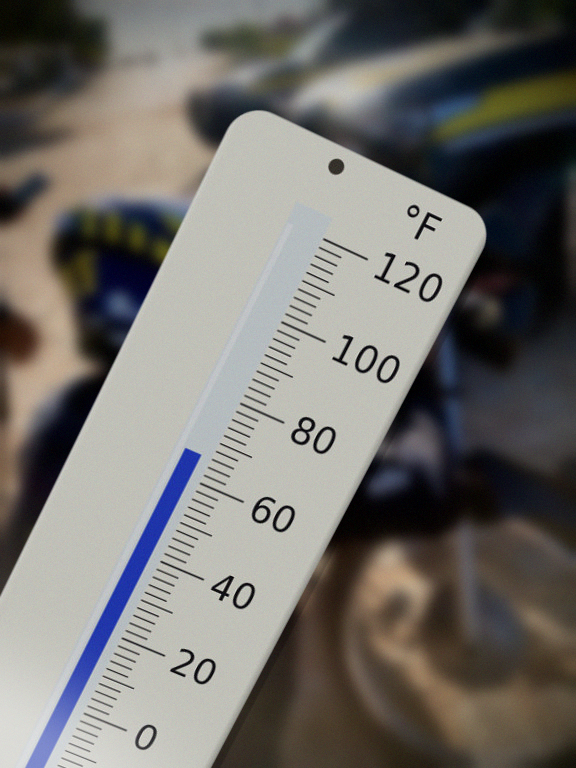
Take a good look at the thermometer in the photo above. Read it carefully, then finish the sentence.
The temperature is 66 °F
